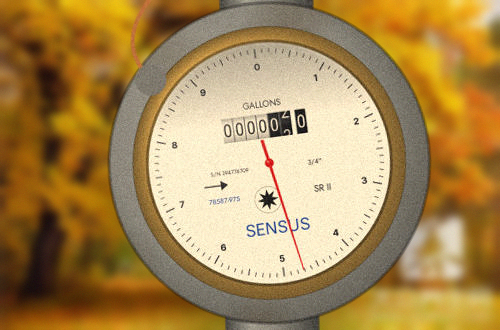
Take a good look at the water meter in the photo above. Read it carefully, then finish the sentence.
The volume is 24.7 gal
